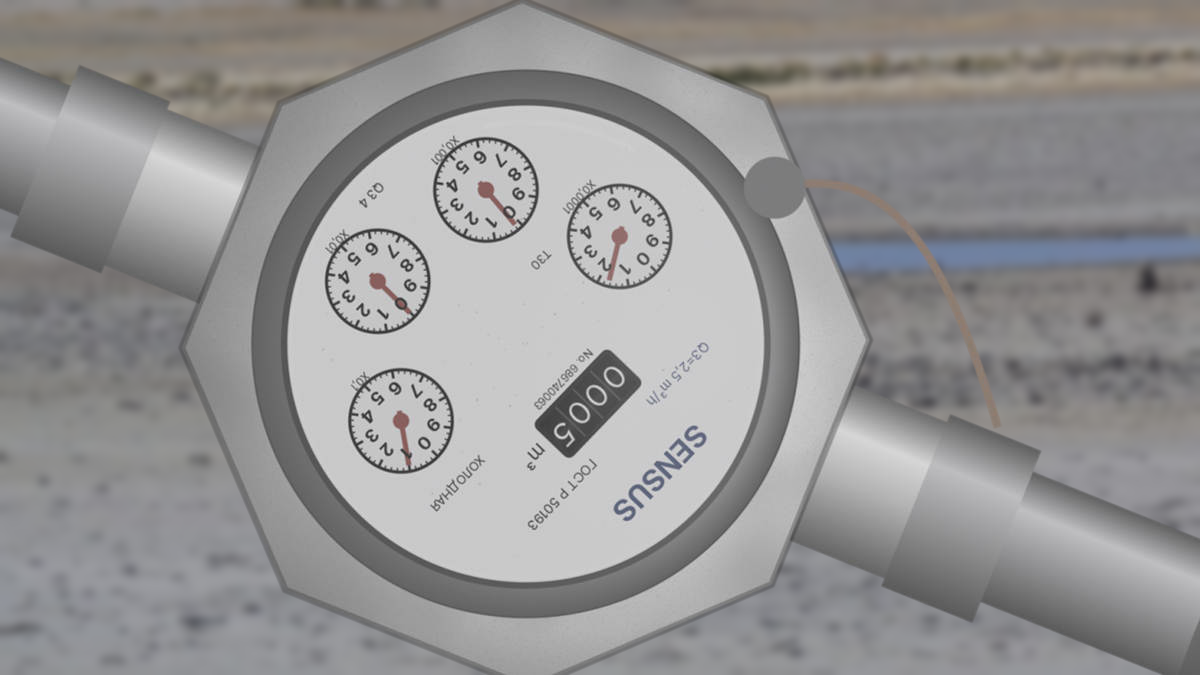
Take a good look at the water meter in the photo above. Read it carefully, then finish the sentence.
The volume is 5.1001 m³
